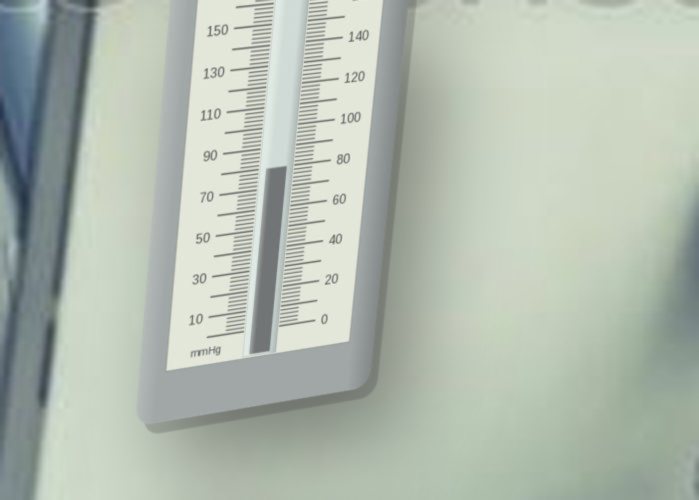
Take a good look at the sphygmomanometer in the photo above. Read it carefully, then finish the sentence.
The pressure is 80 mmHg
